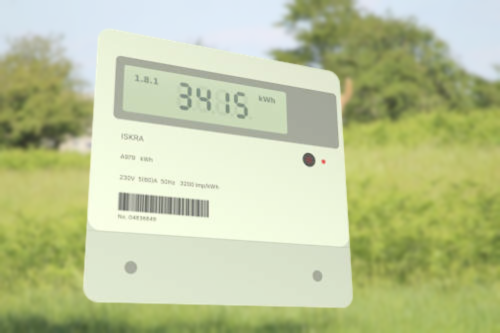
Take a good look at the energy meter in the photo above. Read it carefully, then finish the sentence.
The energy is 3415 kWh
